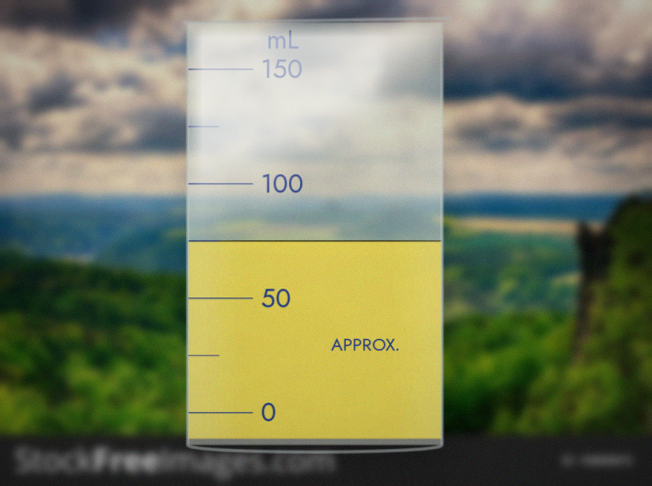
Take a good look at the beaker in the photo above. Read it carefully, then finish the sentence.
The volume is 75 mL
